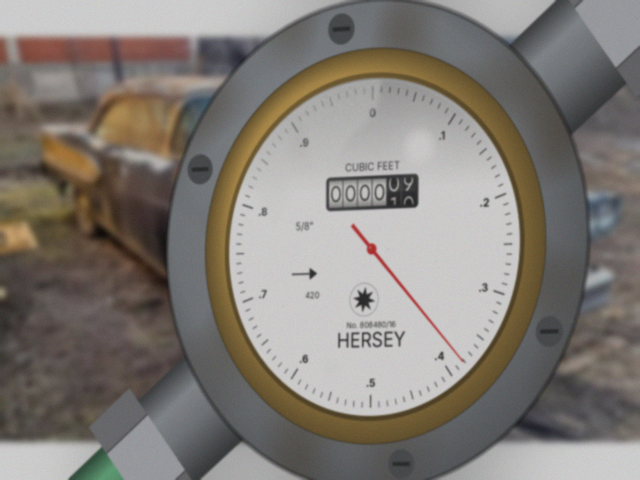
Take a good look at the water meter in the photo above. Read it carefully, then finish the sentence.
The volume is 9.38 ft³
